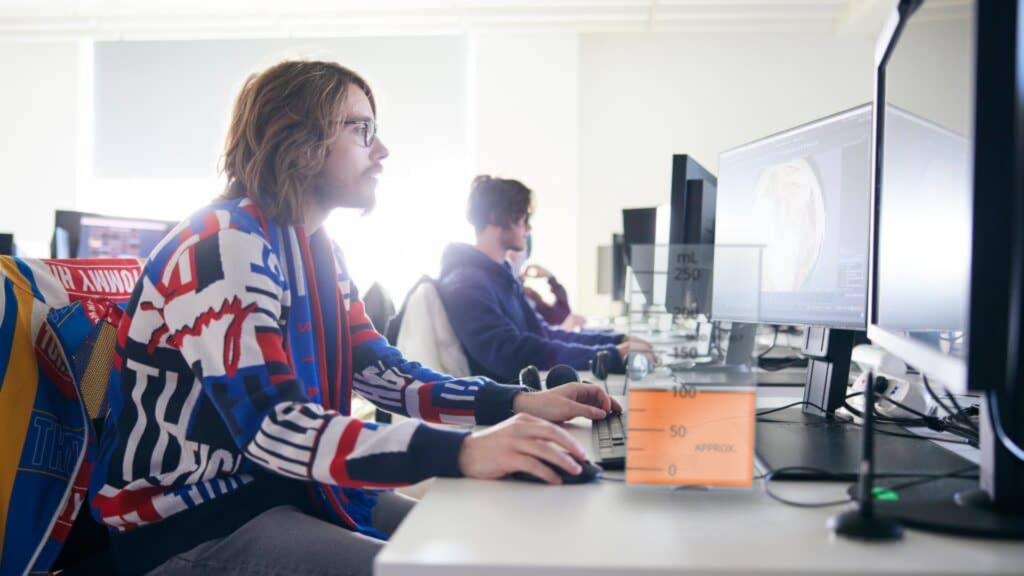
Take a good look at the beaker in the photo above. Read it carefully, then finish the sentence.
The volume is 100 mL
